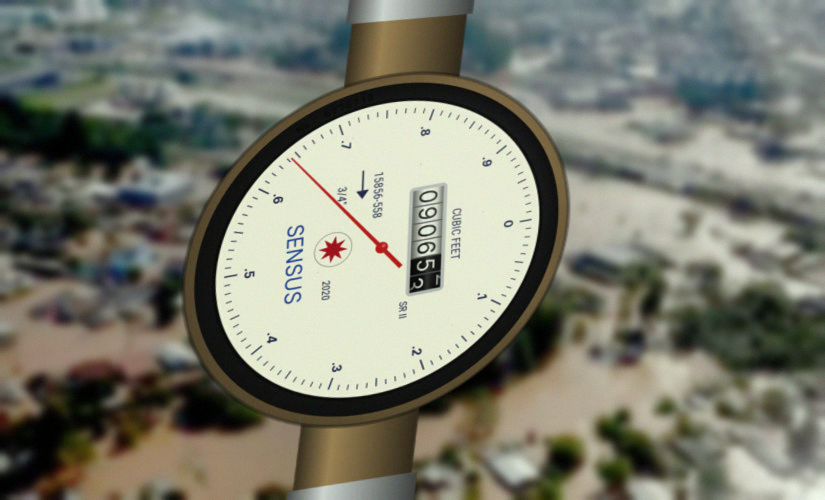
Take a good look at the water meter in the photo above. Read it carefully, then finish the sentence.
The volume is 90652.64 ft³
